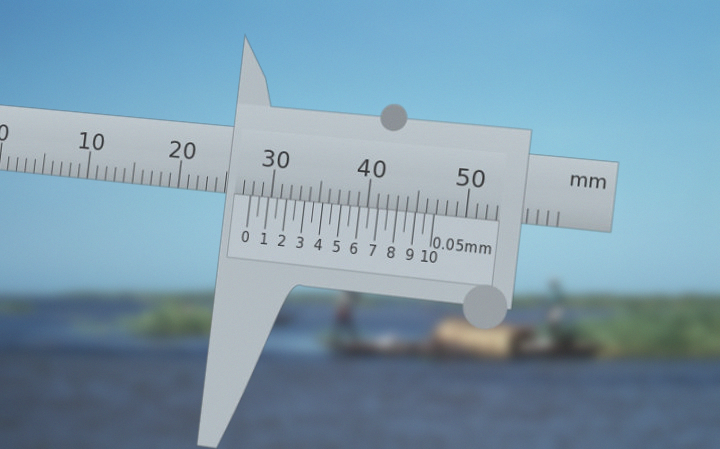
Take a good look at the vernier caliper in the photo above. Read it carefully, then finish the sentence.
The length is 27.8 mm
